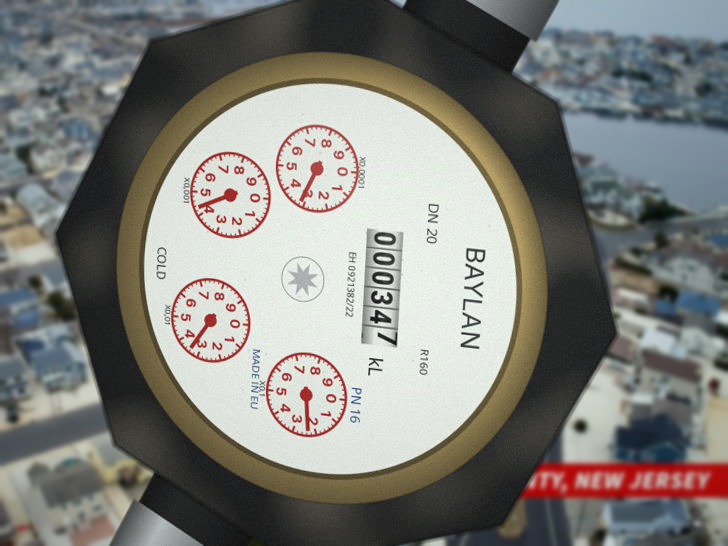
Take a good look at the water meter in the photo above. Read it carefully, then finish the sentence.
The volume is 347.2343 kL
